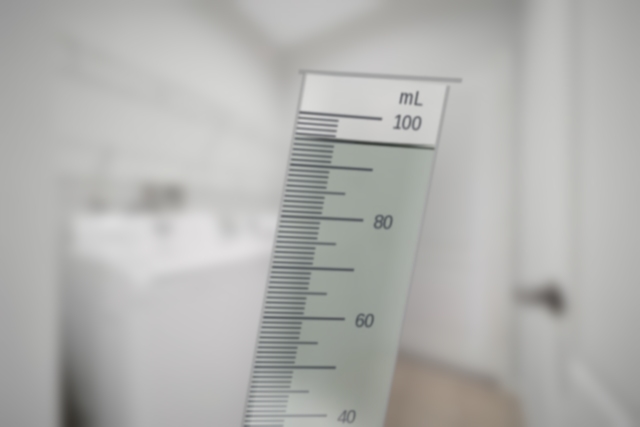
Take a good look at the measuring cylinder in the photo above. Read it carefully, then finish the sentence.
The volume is 95 mL
